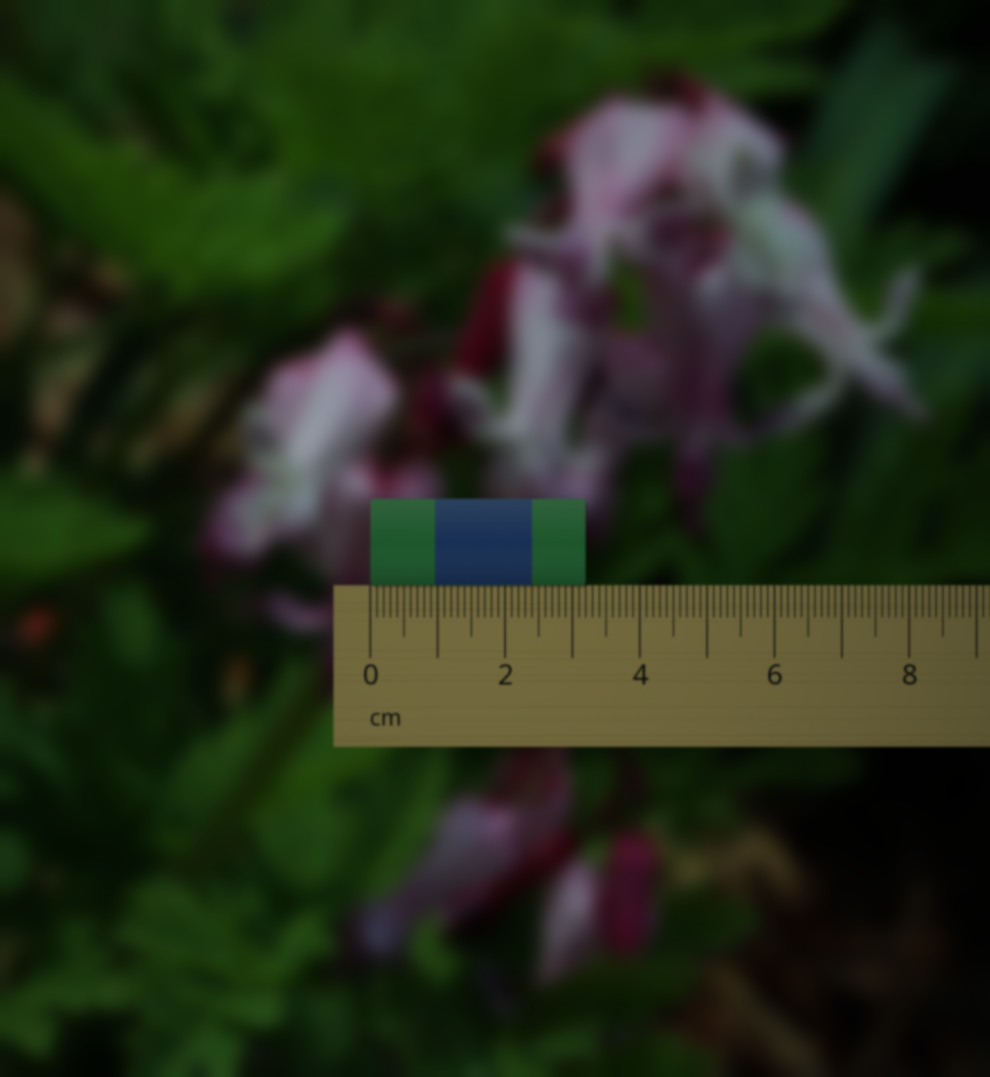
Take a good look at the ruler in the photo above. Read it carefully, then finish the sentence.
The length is 3.2 cm
